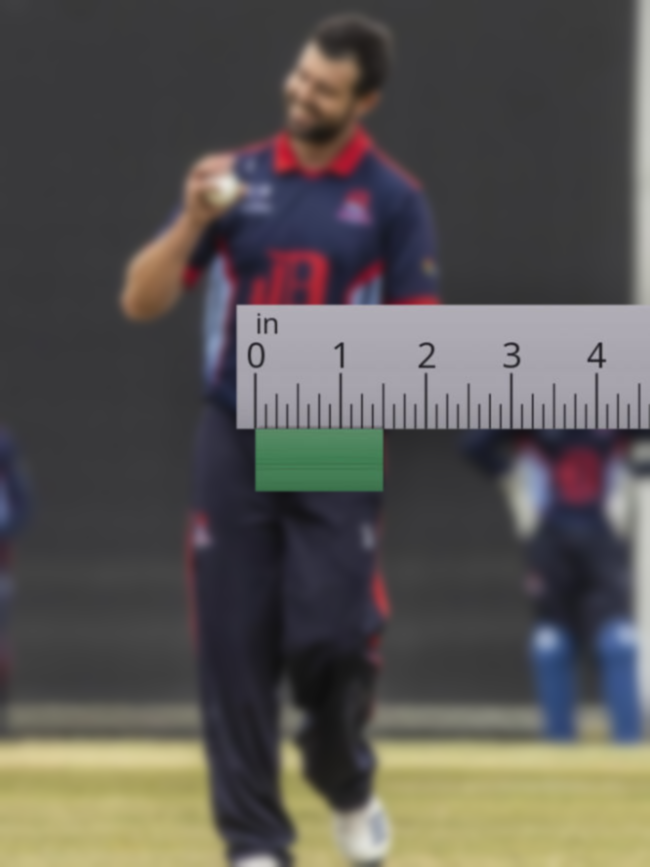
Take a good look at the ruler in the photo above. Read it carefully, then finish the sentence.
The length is 1.5 in
